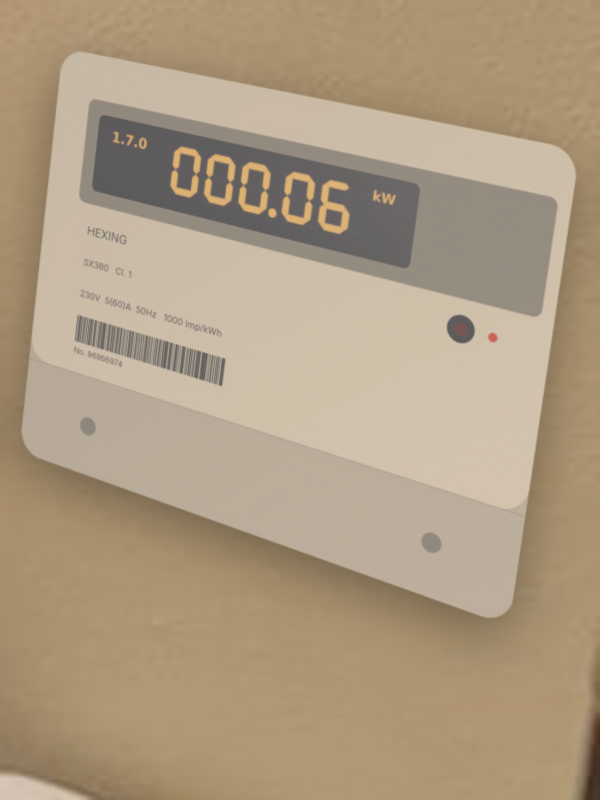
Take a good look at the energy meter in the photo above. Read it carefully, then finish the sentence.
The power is 0.06 kW
